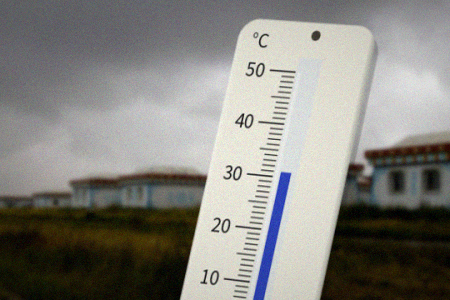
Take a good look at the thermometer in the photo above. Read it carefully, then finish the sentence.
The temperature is 31 °C
